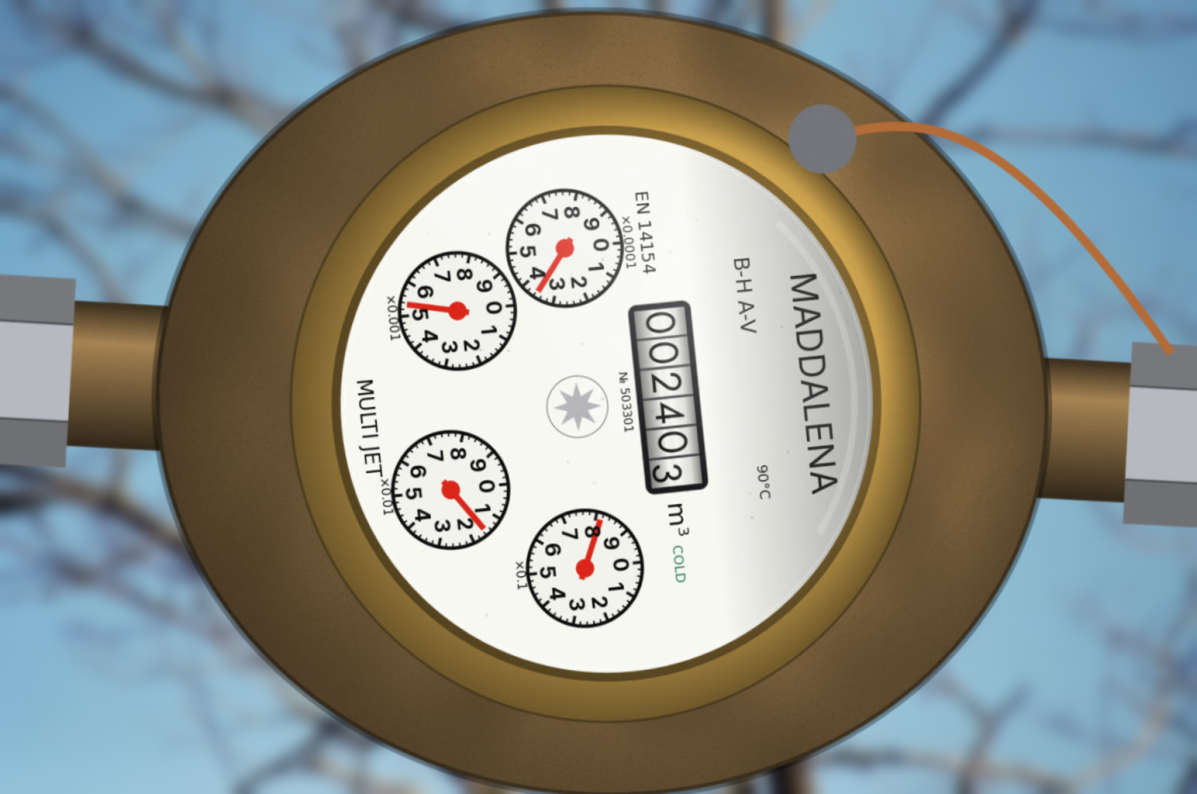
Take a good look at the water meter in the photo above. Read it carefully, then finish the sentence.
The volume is 2402.8153 m³
